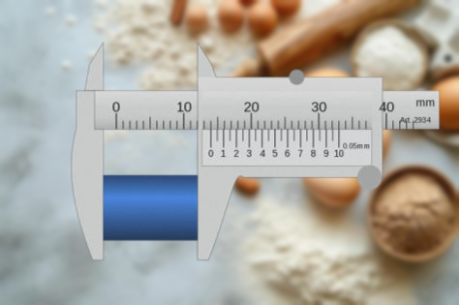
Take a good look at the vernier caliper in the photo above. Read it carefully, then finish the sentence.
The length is 14.0 mm
